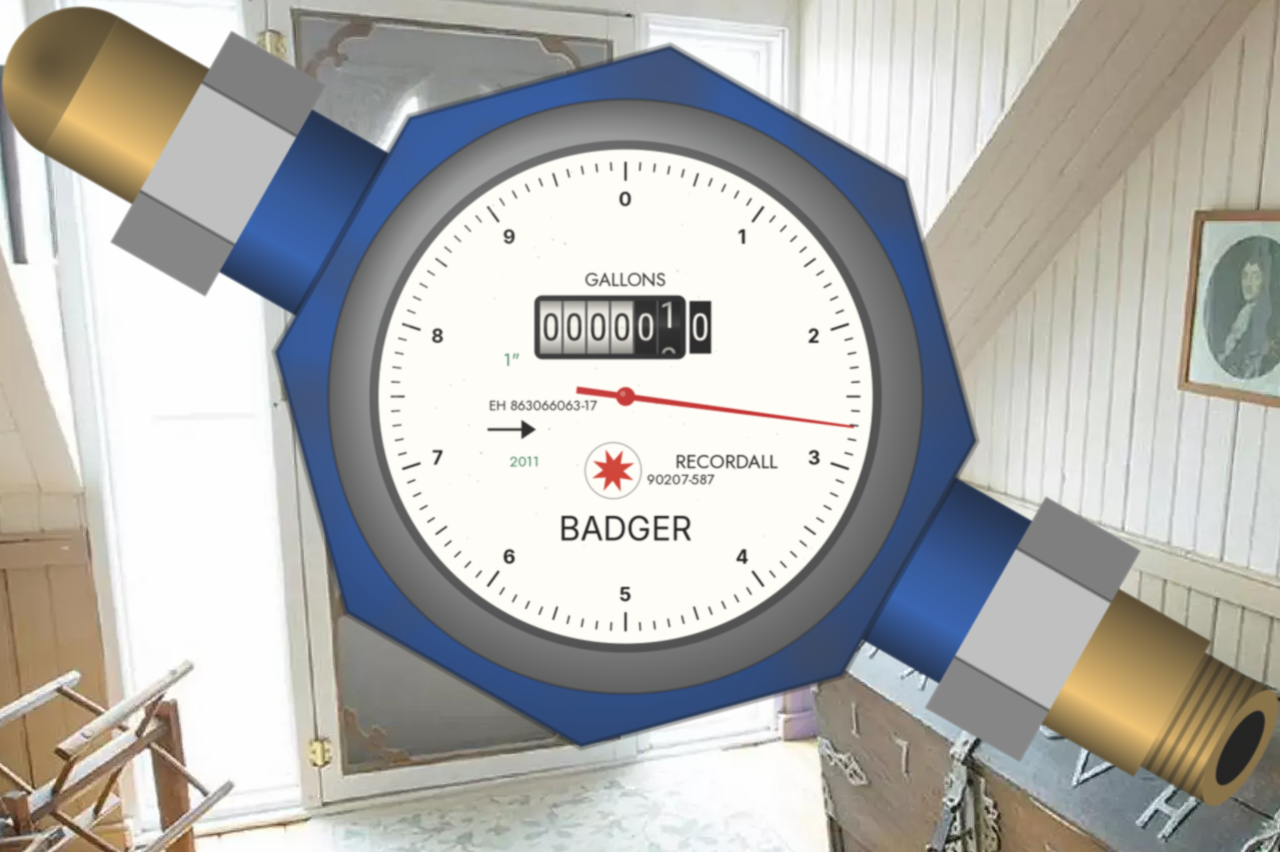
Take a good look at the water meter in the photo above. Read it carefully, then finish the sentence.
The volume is 12.7 gal
